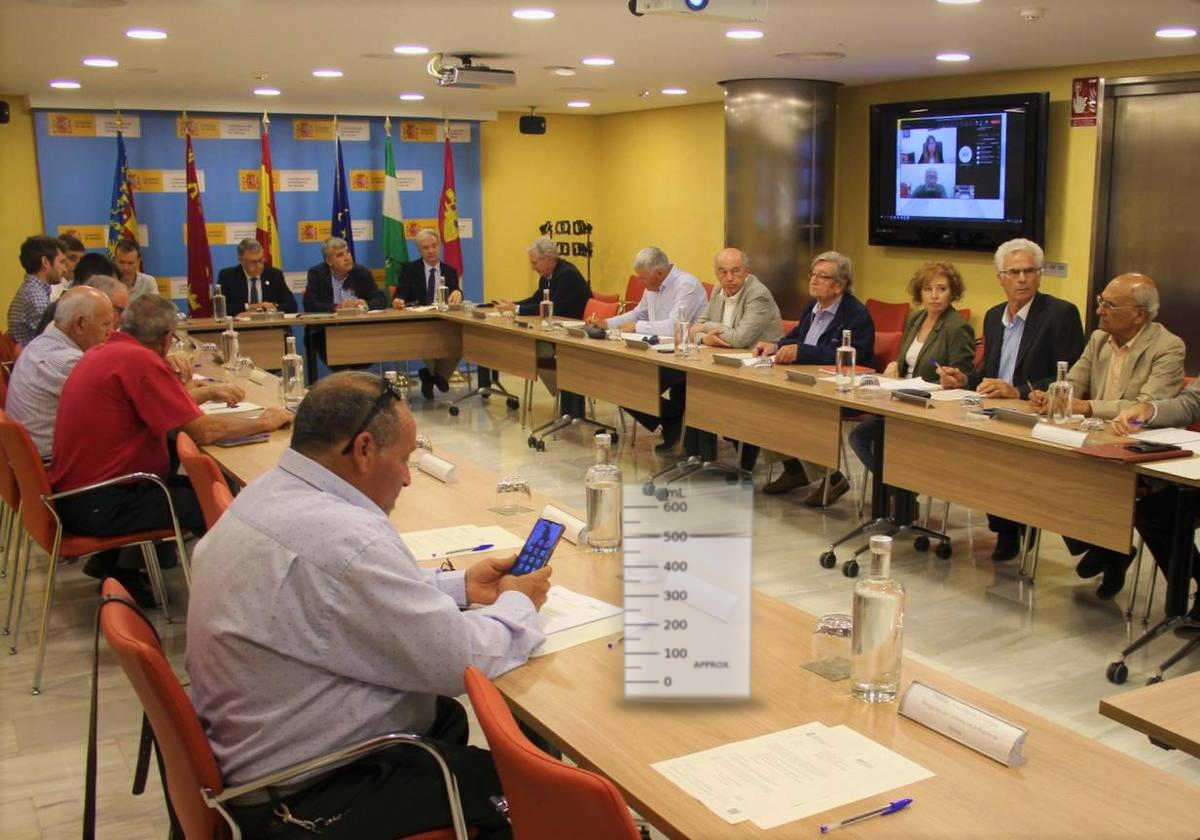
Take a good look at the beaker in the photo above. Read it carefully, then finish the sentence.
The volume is 500 mL
